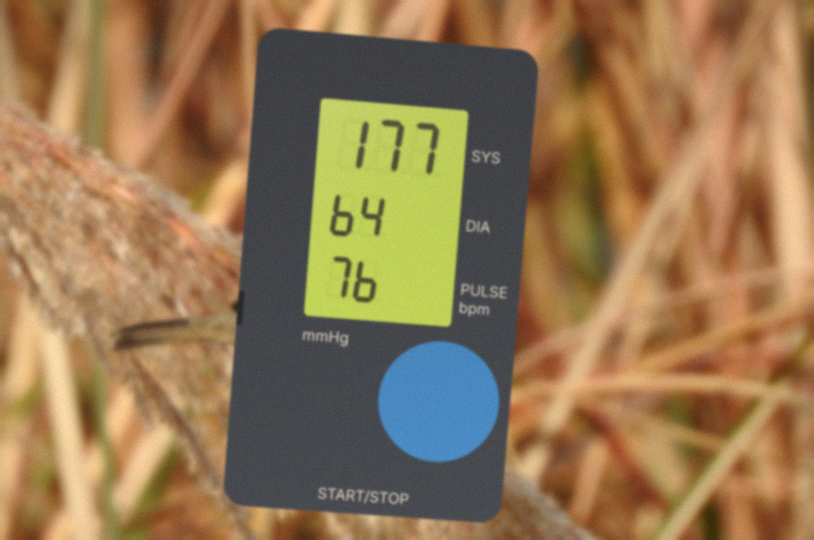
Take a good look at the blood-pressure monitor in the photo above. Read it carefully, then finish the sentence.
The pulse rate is 76 bpm
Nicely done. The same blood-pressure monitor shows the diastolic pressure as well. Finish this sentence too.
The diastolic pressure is 64 mmHg
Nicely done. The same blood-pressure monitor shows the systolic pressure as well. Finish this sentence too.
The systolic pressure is 177 mmHg
